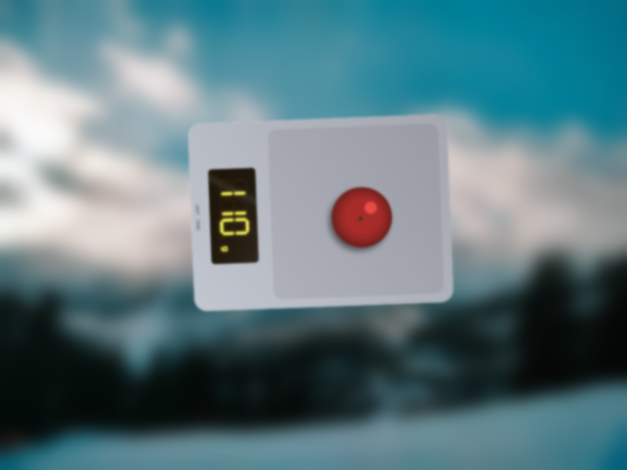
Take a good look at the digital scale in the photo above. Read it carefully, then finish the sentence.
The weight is 110 g
